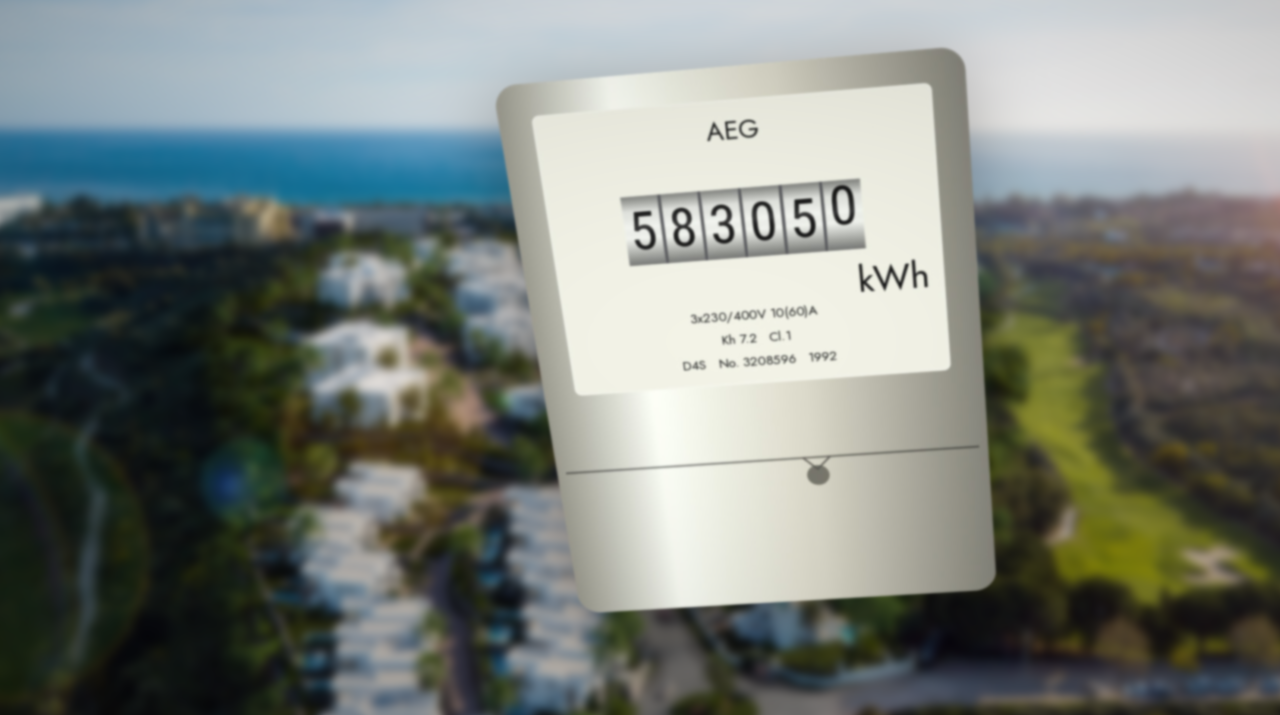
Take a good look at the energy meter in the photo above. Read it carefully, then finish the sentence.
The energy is 583050 kWh
